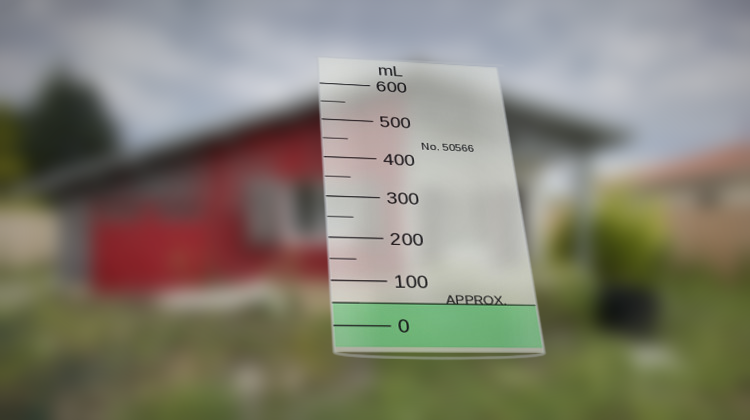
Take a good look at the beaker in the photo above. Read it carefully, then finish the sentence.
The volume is 50 mL
